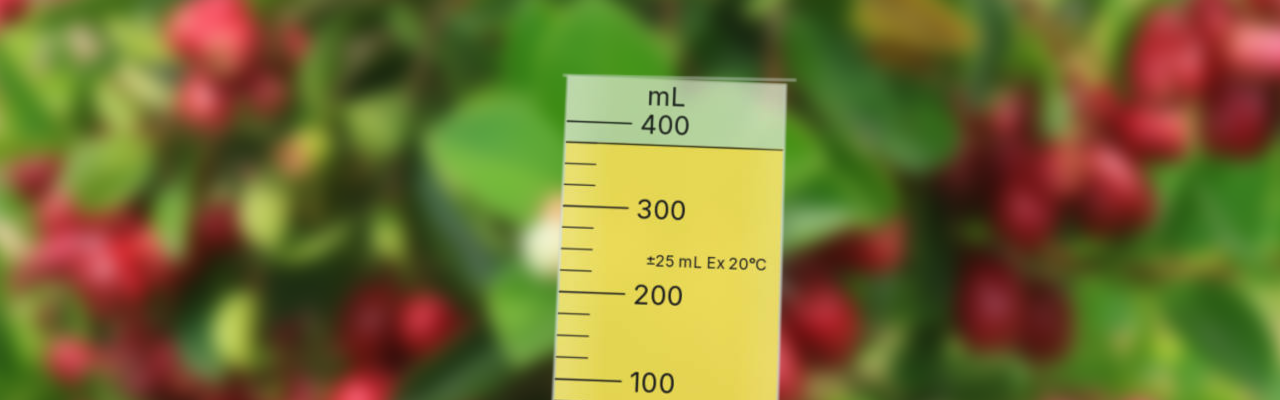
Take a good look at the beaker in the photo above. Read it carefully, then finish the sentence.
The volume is 375 mL
